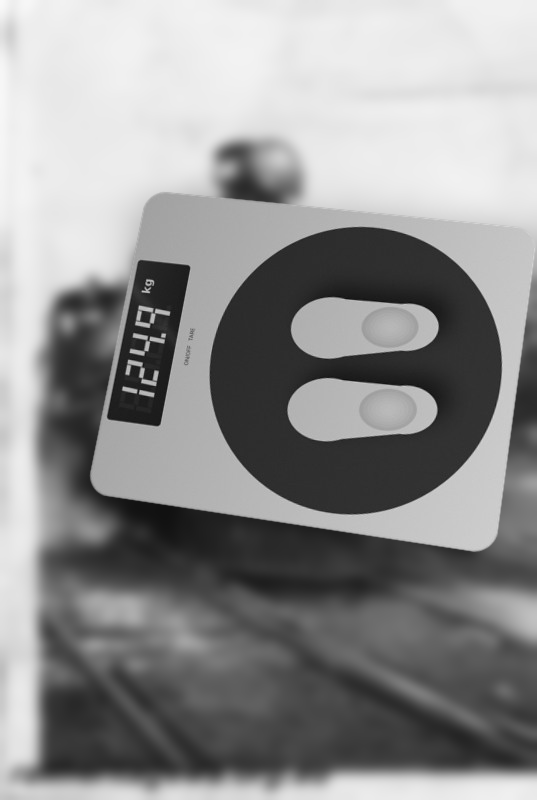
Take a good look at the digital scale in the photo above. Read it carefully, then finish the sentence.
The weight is 124.9 kg
